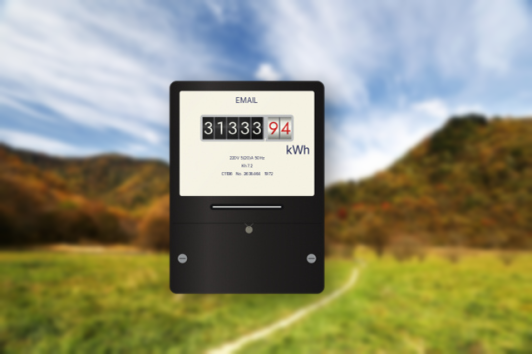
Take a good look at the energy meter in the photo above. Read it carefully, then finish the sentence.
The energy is 31333.94 kWh
